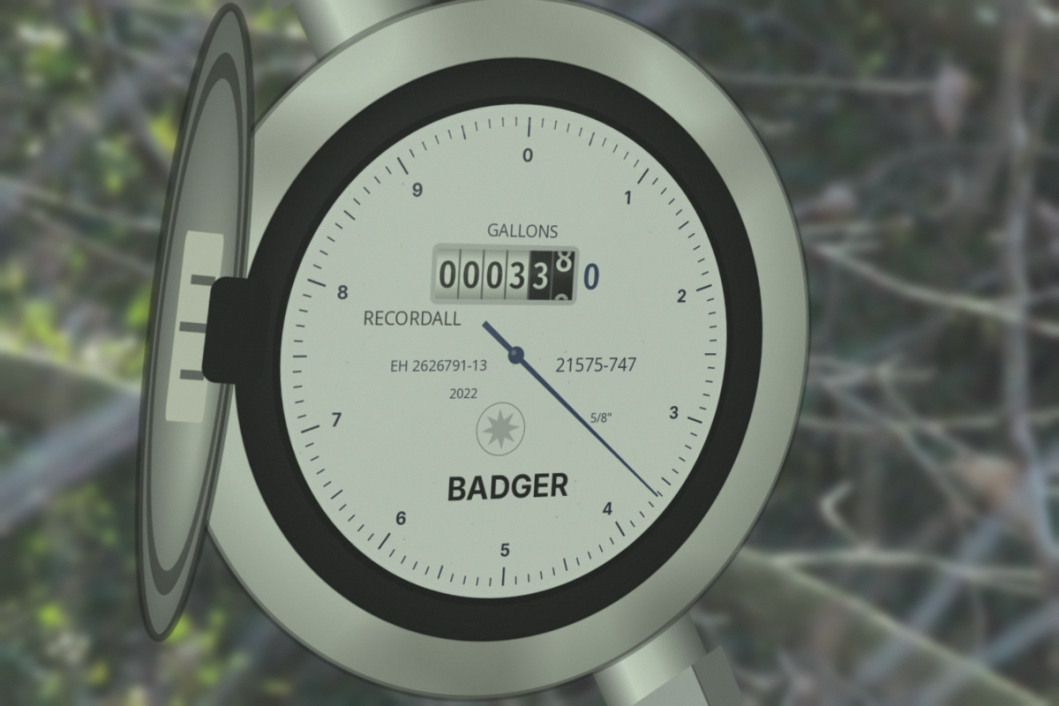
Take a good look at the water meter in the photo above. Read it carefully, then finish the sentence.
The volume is 3383.6 gal
